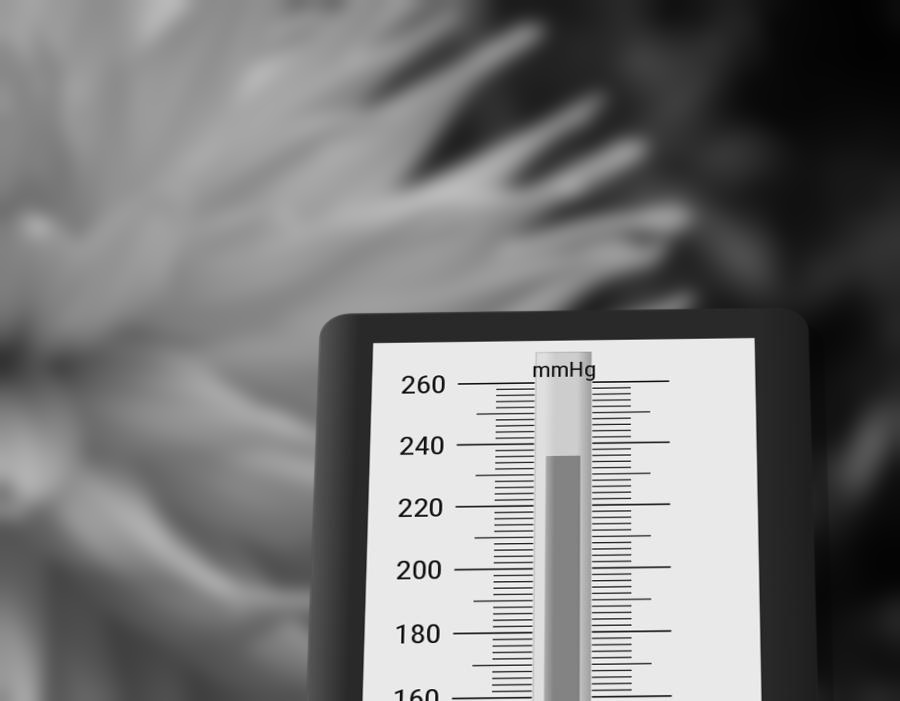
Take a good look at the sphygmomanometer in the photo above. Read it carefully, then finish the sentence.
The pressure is 236 mmHg
